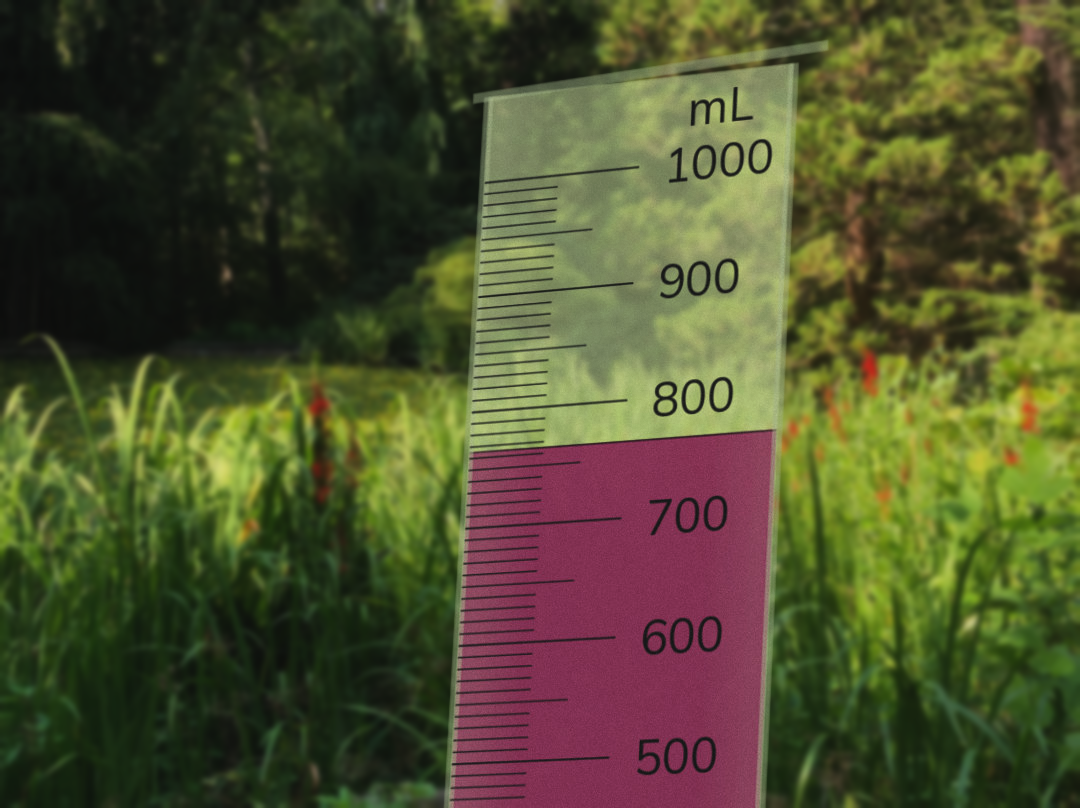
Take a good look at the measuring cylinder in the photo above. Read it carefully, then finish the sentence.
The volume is 765 mL
